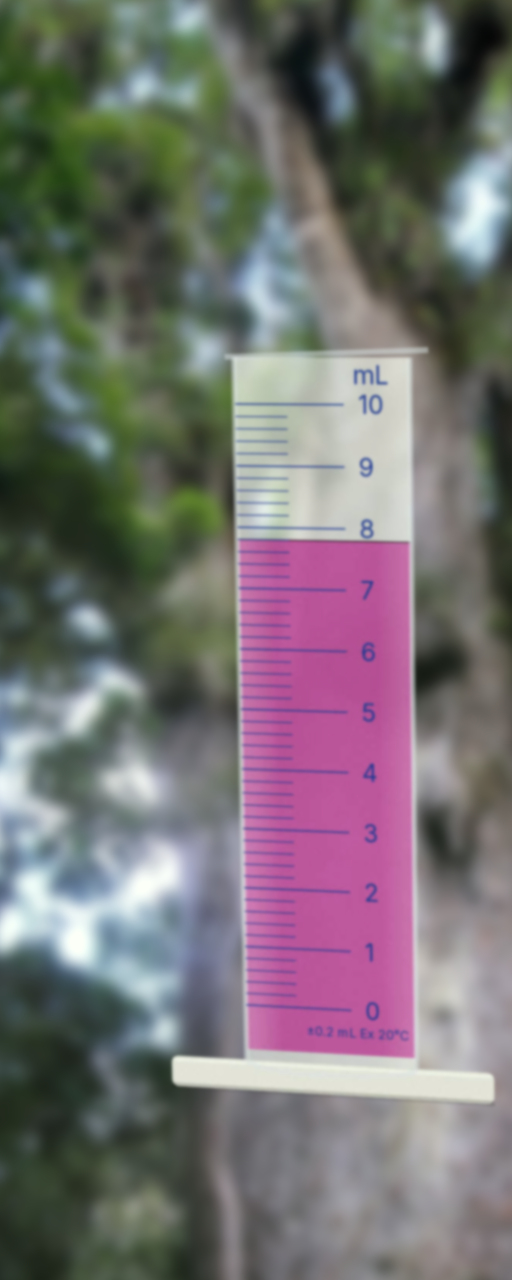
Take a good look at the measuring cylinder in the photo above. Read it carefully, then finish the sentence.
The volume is 7.8 mL
